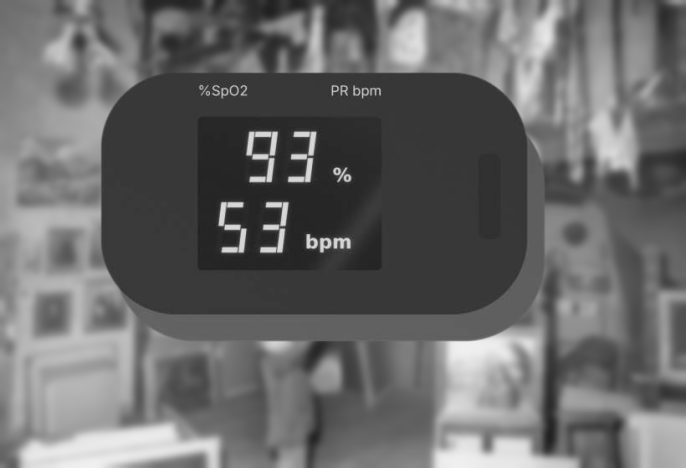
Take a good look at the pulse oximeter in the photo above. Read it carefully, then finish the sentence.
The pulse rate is 53 bpm
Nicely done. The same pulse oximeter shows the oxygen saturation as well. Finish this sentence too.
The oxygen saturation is 93 %
